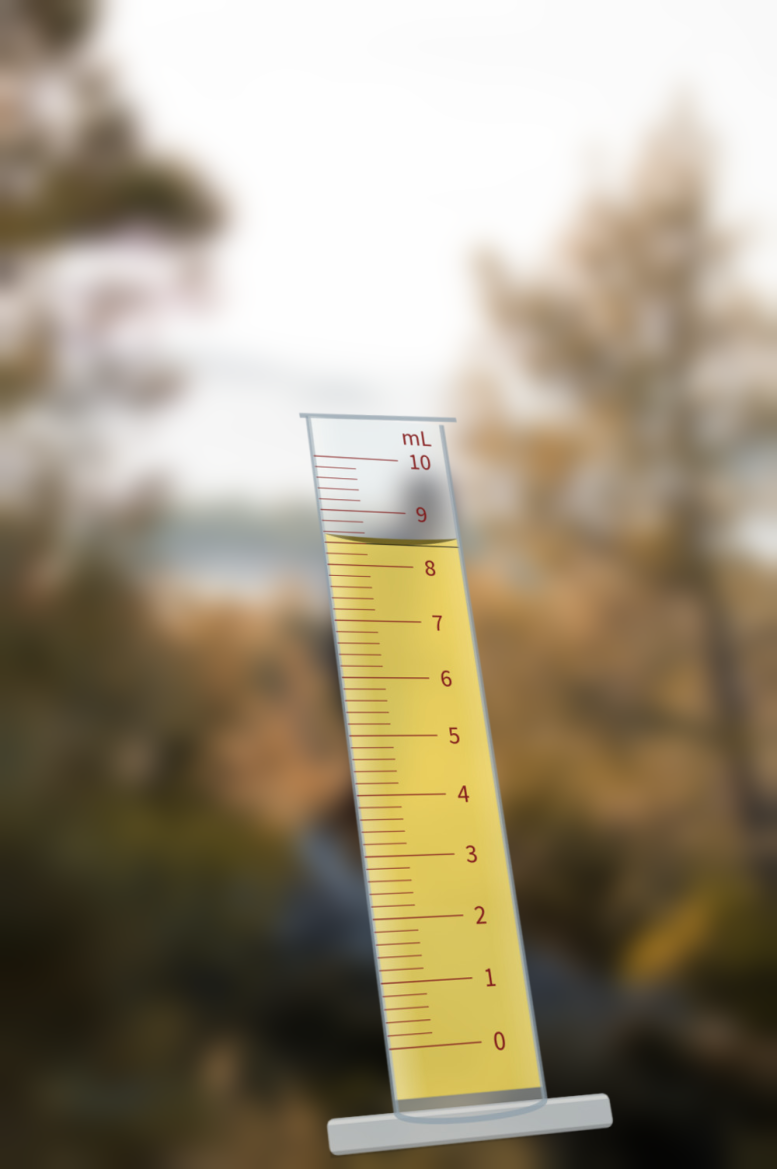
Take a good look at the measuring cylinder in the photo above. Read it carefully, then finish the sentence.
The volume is 8.4 mL
